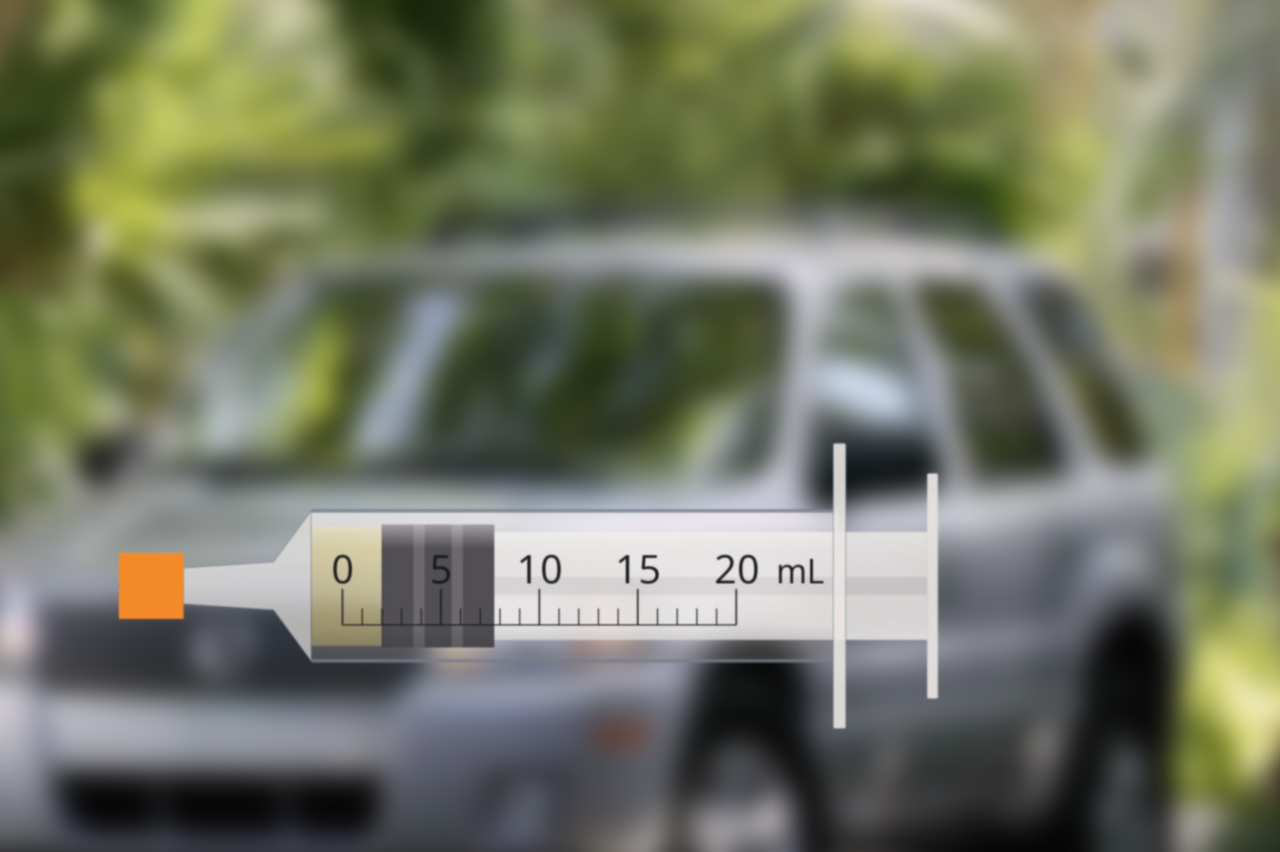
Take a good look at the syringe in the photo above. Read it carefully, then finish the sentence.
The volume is 2 mL
